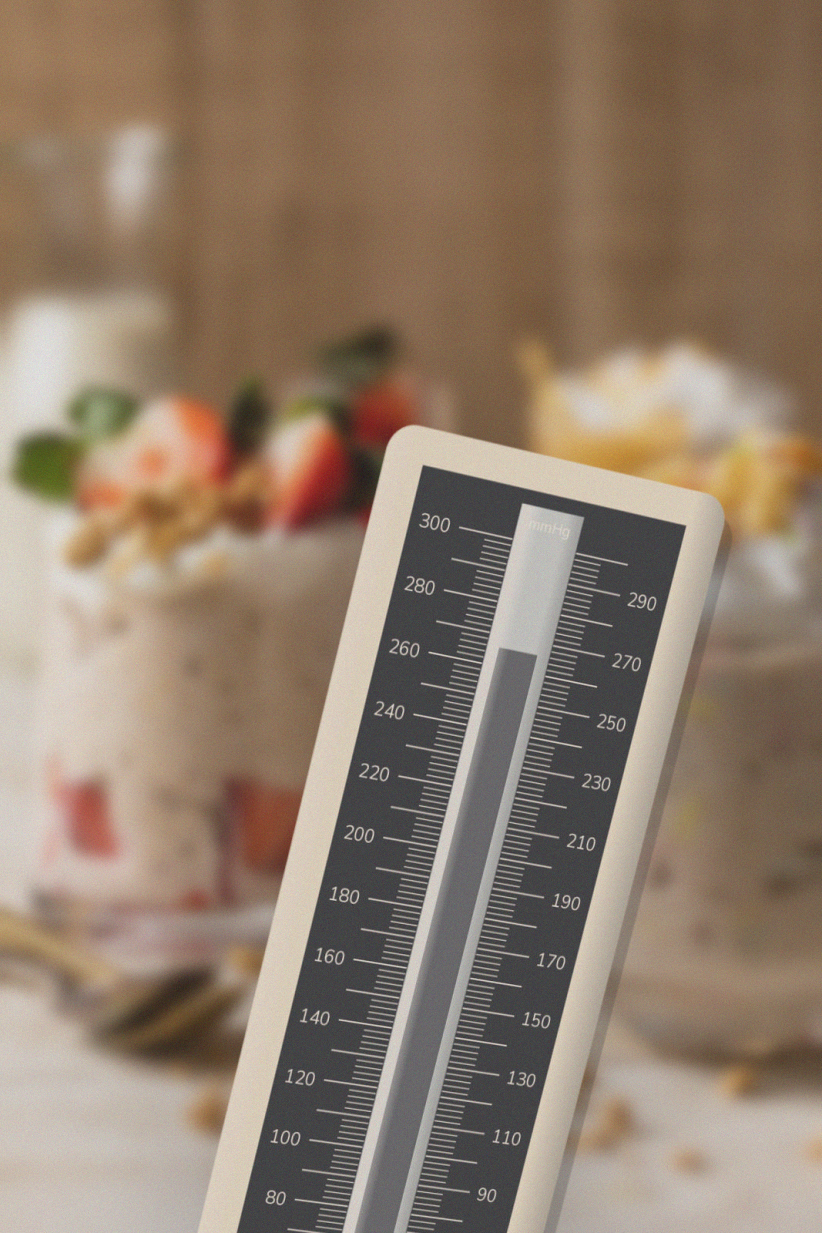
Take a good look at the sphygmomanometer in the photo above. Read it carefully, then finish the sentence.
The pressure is 266 mmHg
